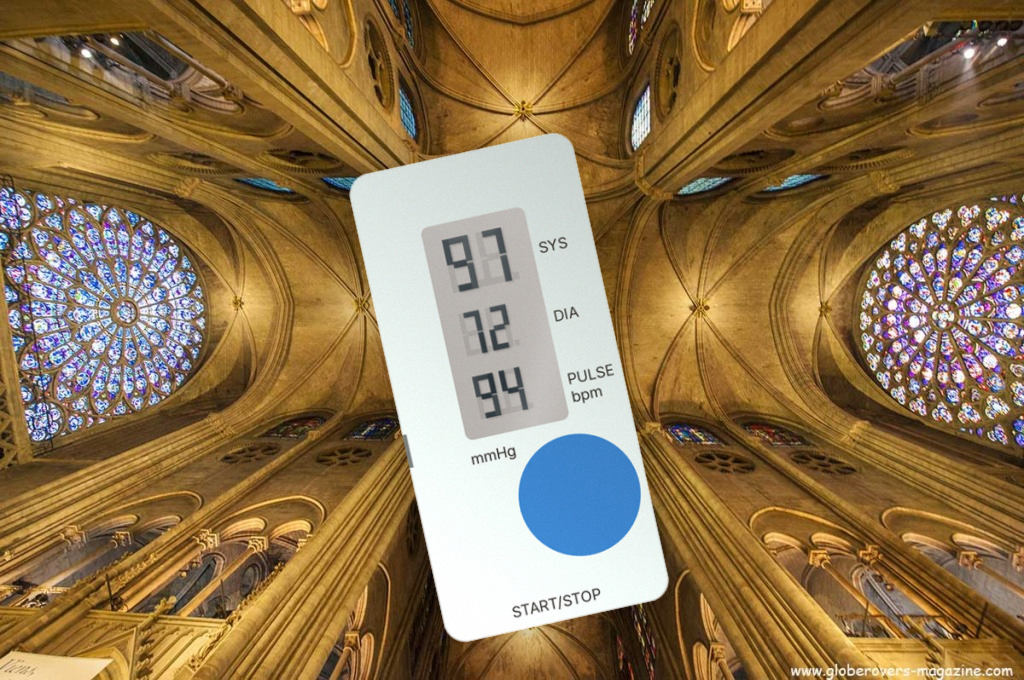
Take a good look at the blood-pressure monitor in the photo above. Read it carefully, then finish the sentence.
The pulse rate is 94 bpm
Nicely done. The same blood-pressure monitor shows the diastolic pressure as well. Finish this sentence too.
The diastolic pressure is 72 mmHg
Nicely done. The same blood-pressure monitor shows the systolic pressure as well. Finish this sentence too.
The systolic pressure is 97 mmHg
